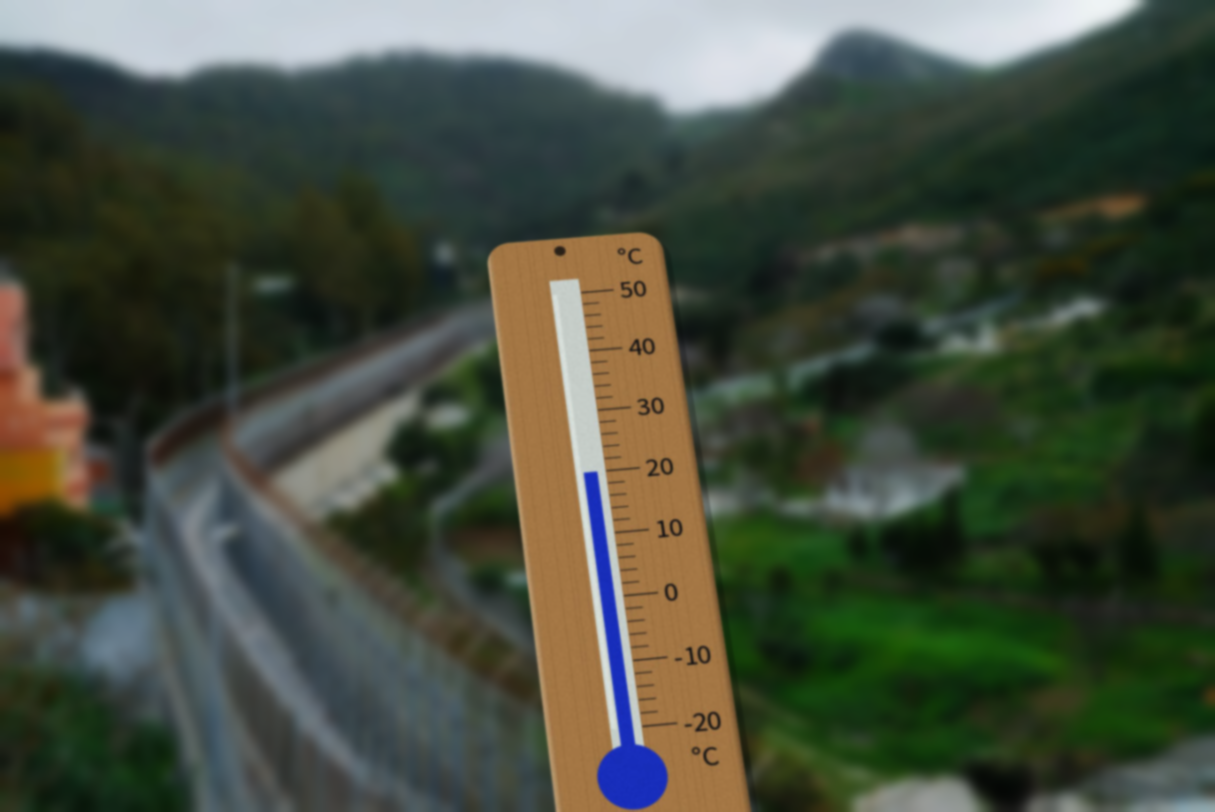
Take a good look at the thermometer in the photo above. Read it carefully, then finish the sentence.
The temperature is 20 °C
